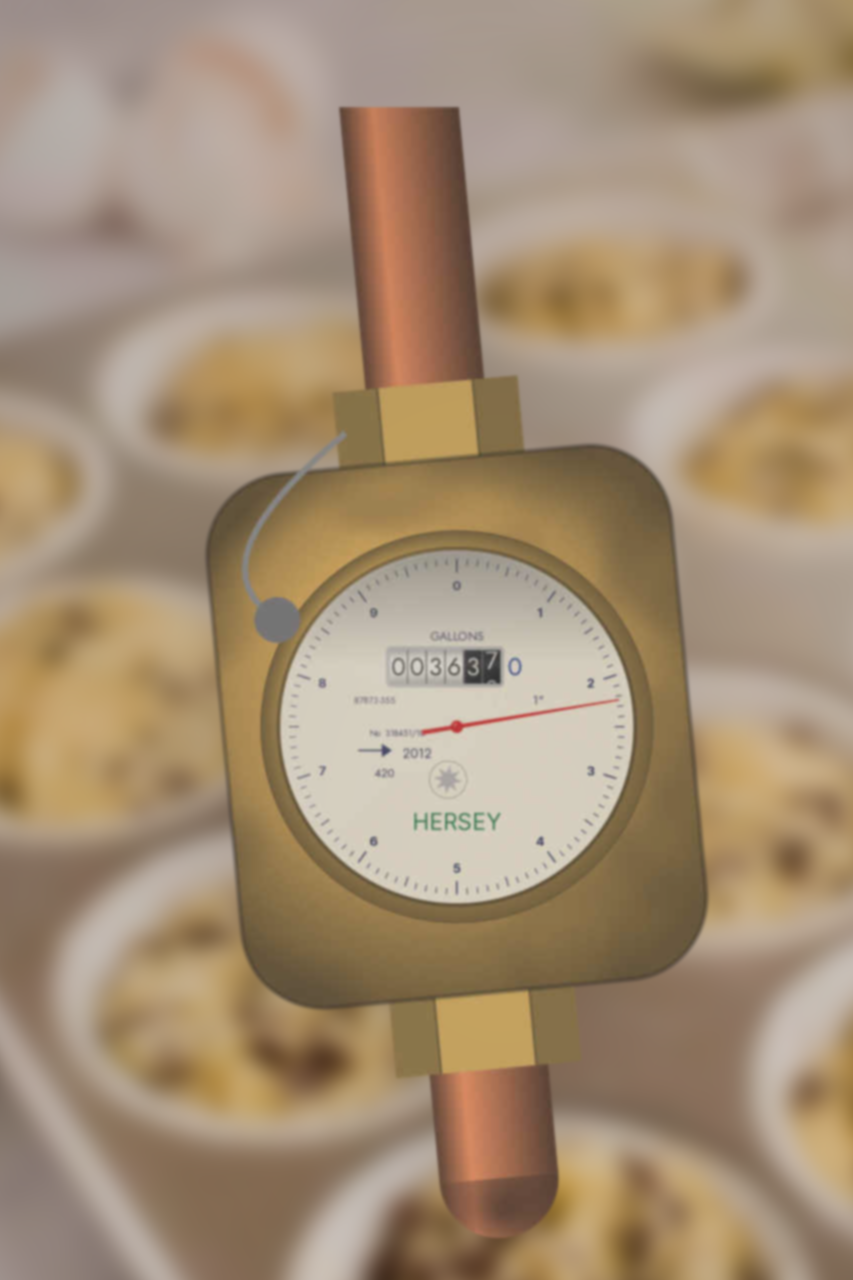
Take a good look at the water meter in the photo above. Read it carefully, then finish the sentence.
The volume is 36372.2 gal
